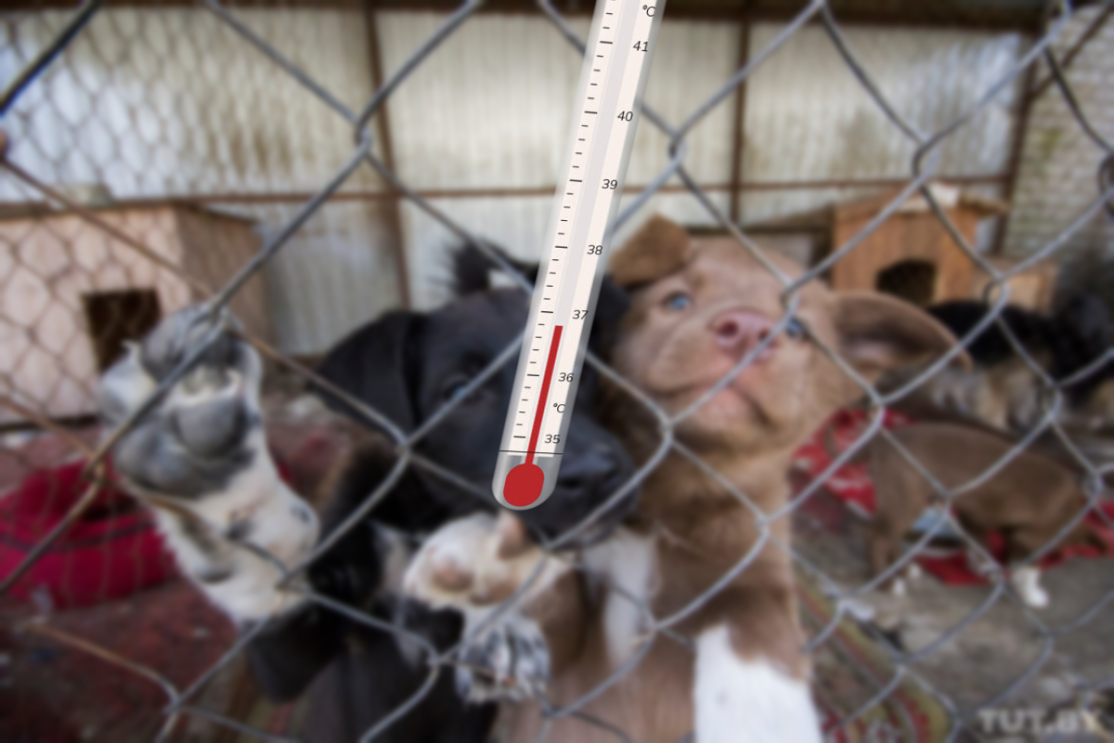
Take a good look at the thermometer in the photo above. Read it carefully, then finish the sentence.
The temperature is 36.8 °C
